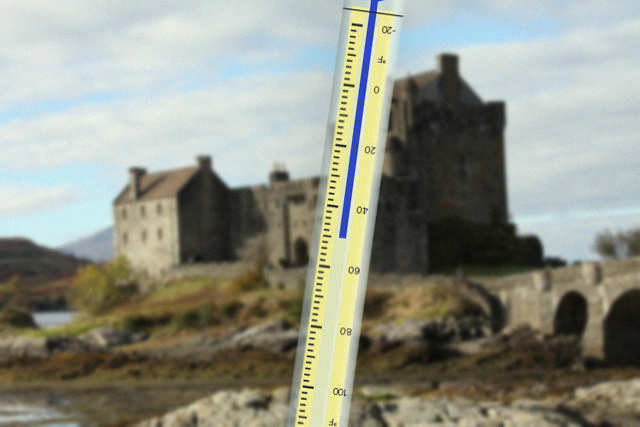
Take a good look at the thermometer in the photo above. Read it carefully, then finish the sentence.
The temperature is 50 °F
